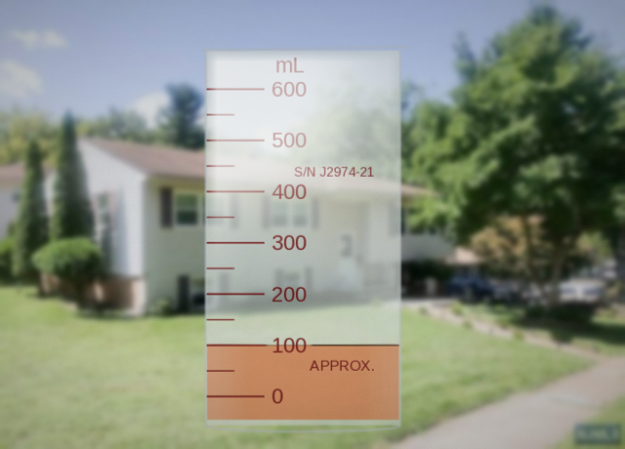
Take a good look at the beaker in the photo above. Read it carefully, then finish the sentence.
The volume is 100 mL
